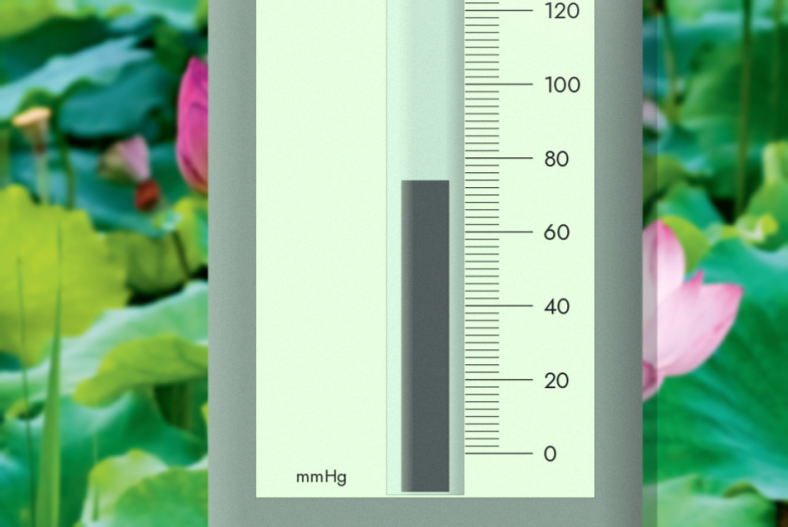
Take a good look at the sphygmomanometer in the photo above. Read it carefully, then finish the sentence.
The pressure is 74 mmHg
